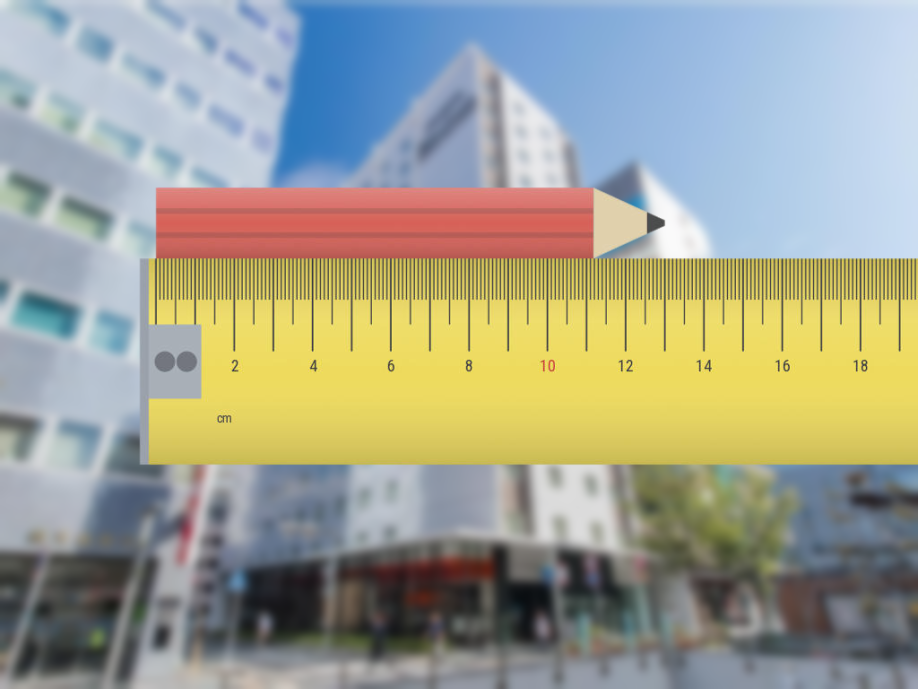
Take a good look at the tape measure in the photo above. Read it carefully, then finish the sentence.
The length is 13 cm
